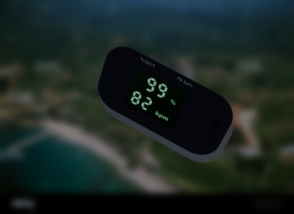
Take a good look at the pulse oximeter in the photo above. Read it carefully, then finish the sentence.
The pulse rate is 82 bpm
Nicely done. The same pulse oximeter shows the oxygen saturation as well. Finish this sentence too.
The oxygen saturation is 99 %
